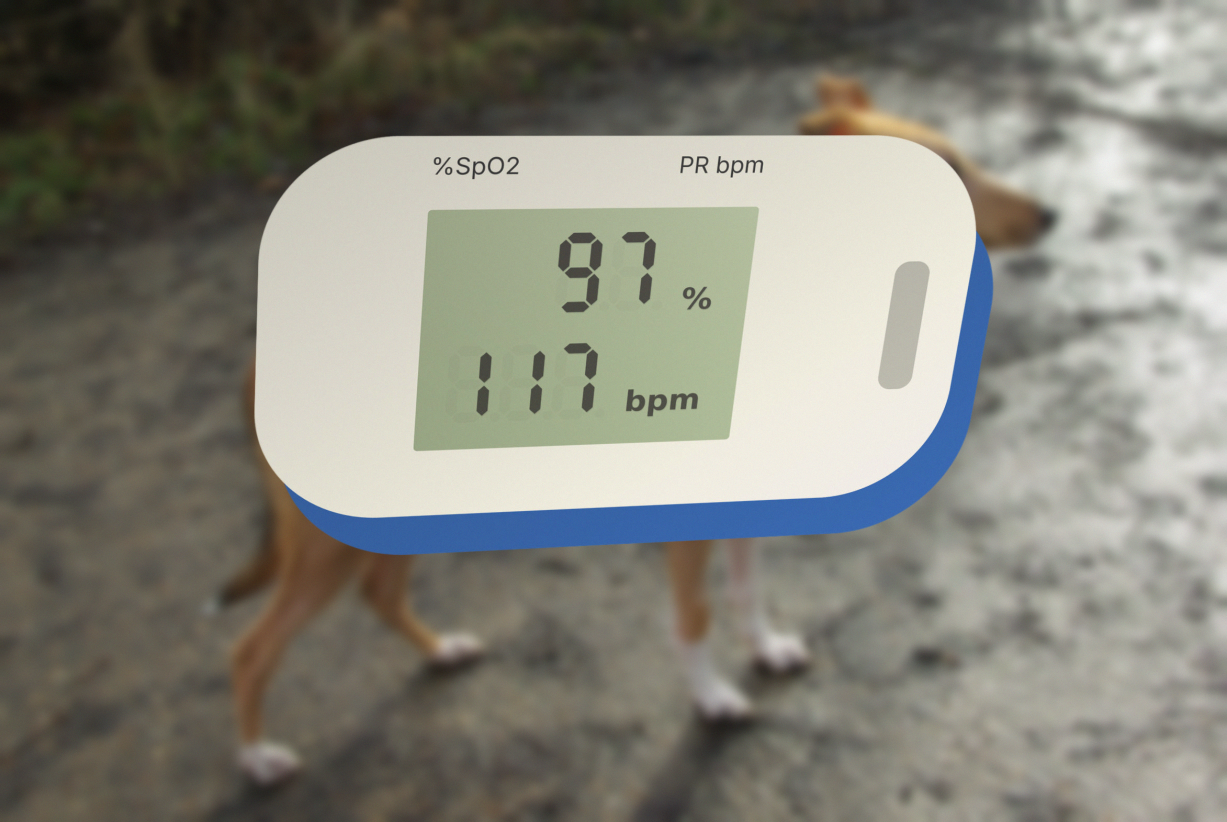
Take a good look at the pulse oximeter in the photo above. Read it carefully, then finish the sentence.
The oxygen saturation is 97 %
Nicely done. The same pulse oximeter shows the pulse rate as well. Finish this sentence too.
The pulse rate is 117 bpm
